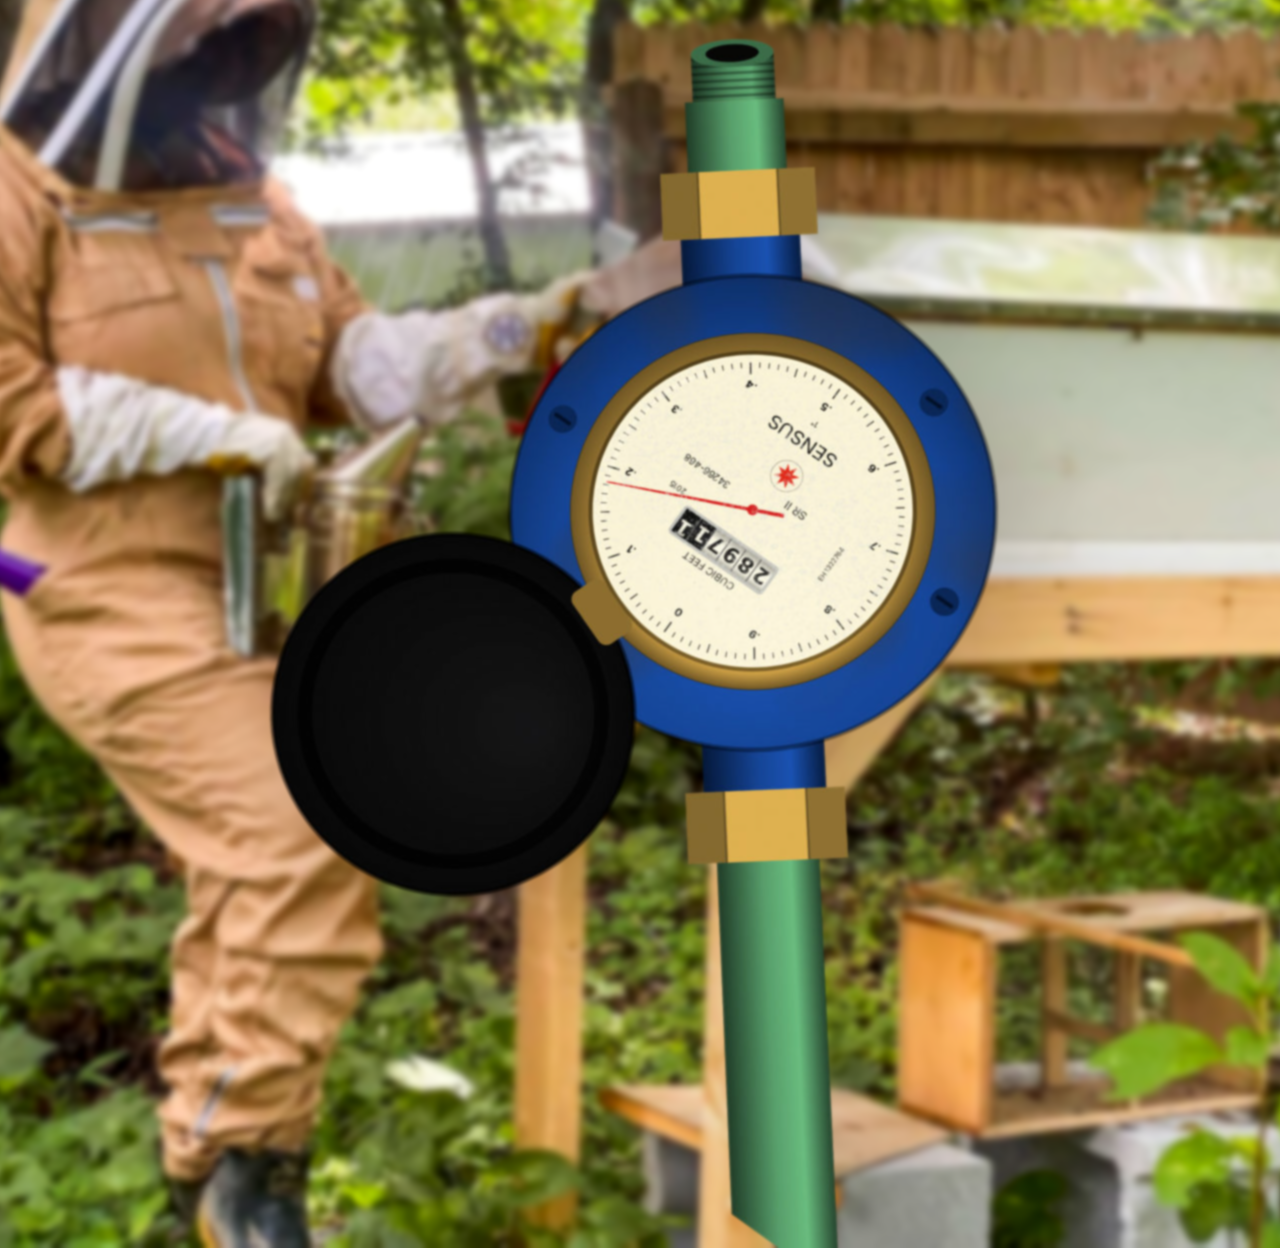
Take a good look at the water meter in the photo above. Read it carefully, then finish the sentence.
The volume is 289711.18 ft³
